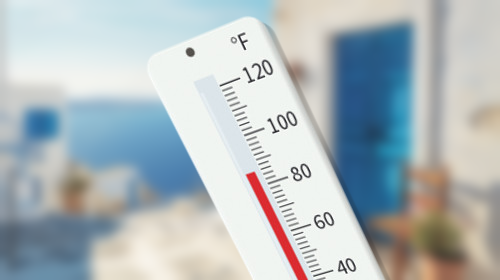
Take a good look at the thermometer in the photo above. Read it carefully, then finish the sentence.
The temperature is 86 °F
